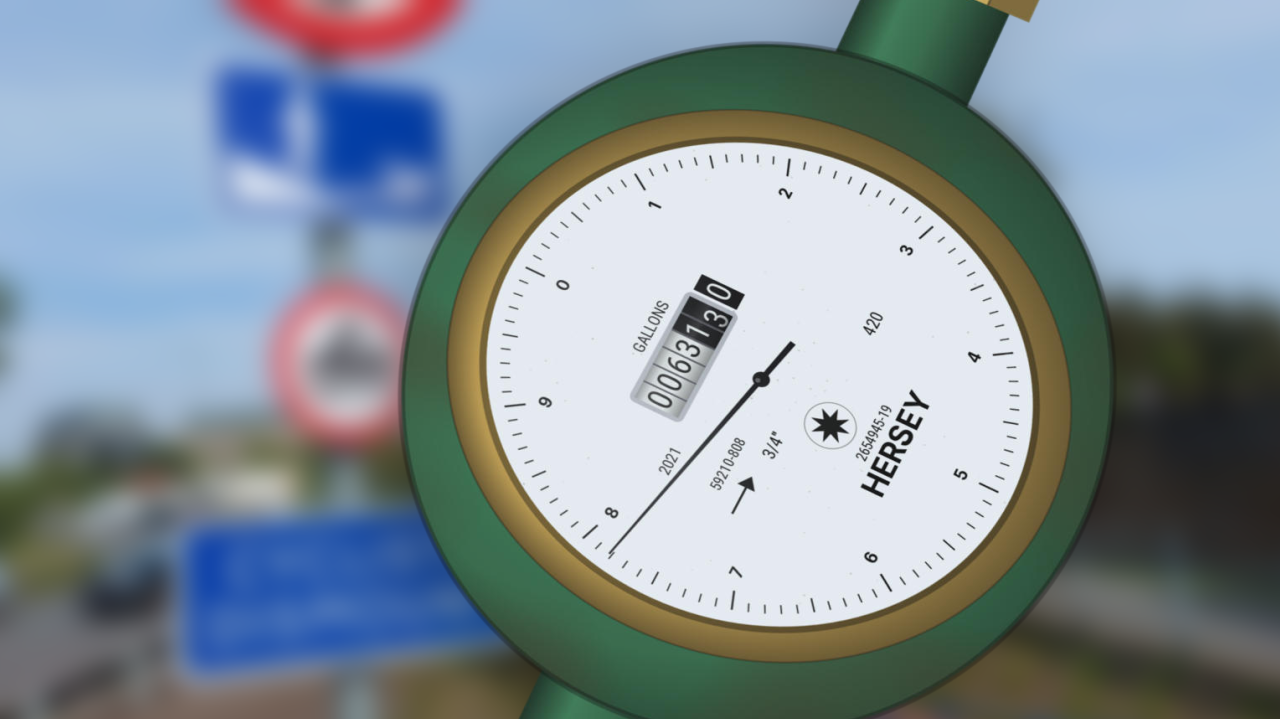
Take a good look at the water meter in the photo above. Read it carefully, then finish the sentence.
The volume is 63127.8 gal
